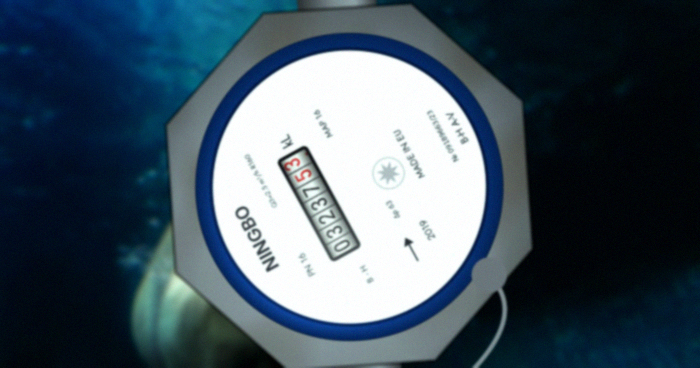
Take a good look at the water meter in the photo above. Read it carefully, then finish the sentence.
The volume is 3237.53 kL
